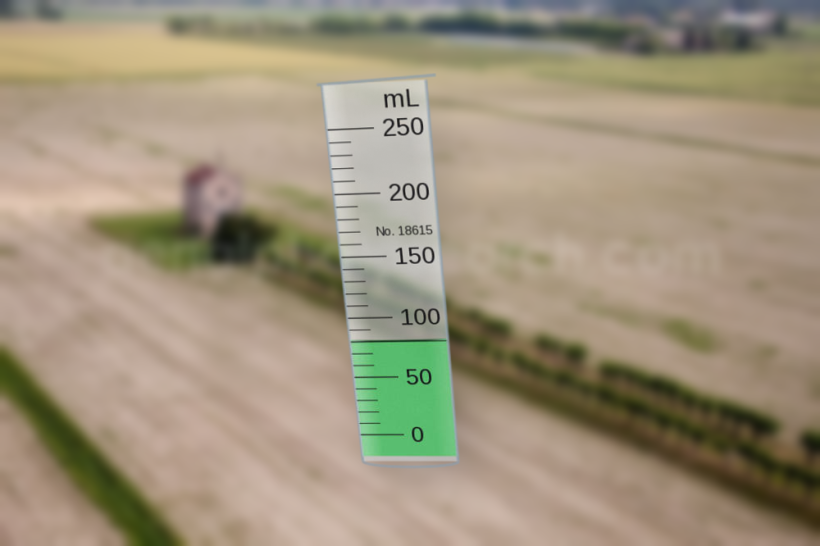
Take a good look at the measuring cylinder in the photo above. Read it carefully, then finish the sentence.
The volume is 80 mL
